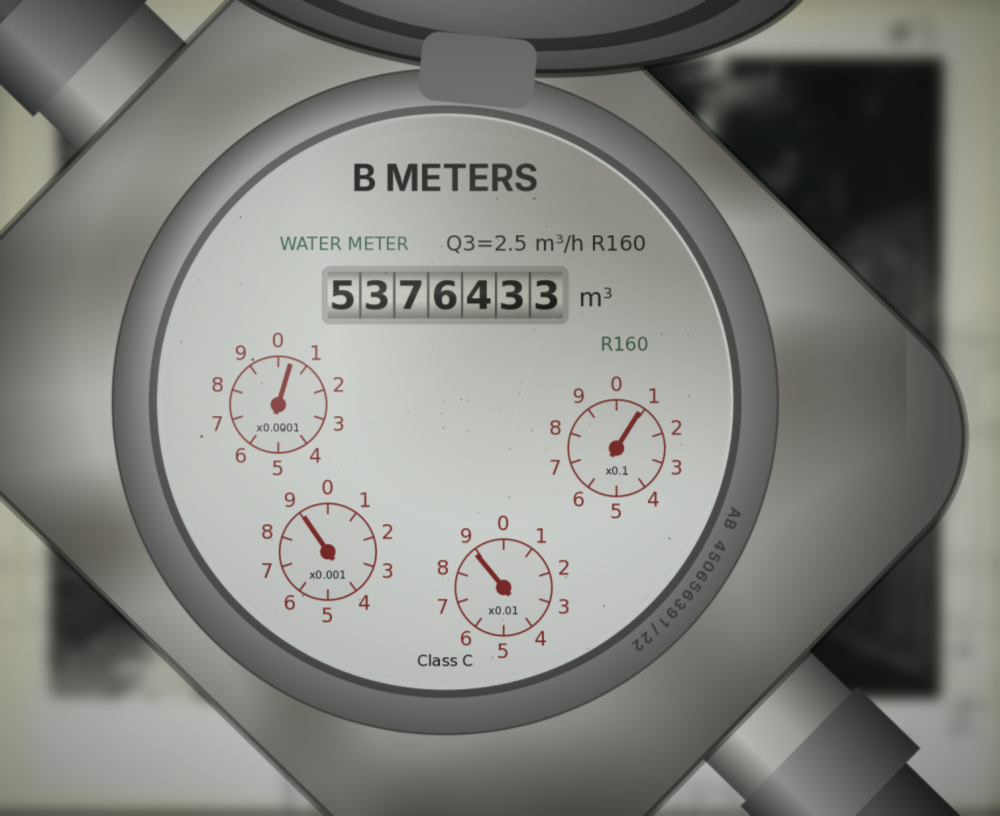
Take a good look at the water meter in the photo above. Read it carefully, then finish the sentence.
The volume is 5376433.0890 m³
